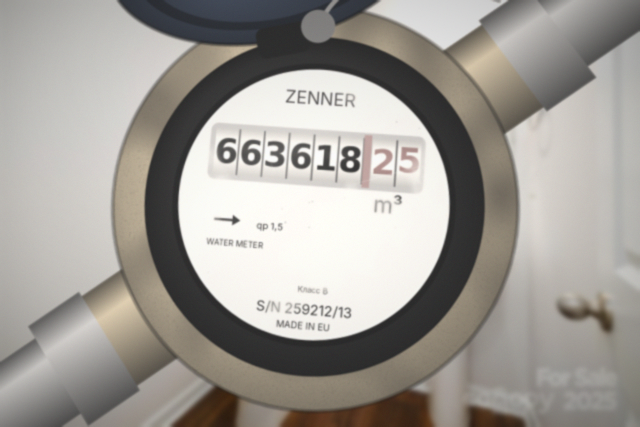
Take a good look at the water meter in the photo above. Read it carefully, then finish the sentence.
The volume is 663618.25 m³
